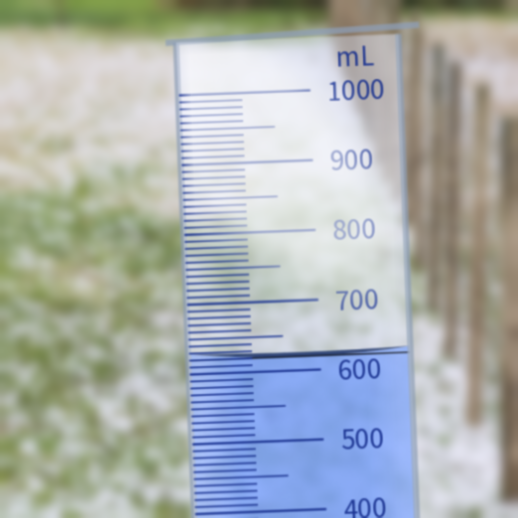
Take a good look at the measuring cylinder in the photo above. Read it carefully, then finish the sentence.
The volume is 620 mL
